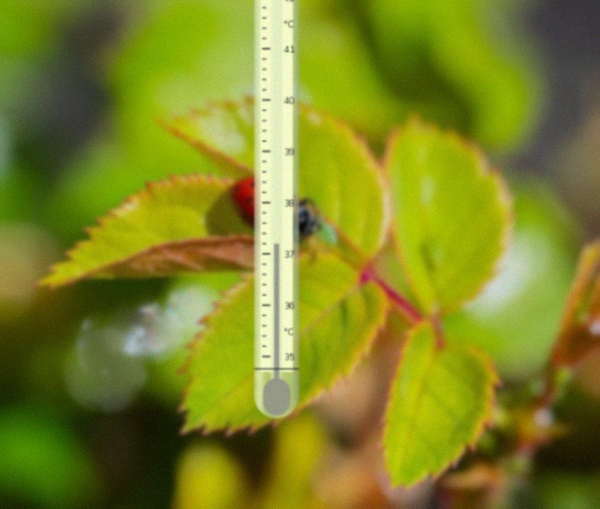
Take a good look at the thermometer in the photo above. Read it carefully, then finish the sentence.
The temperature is 37.2 °C
